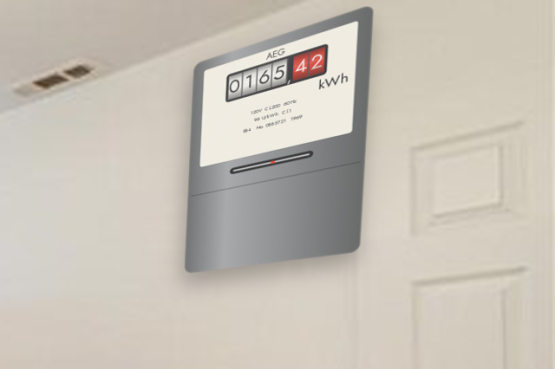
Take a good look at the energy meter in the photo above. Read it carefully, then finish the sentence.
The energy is 165.42 kWh
